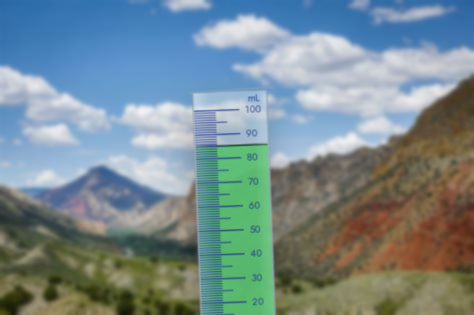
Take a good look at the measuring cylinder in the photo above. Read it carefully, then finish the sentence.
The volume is 85 mL
